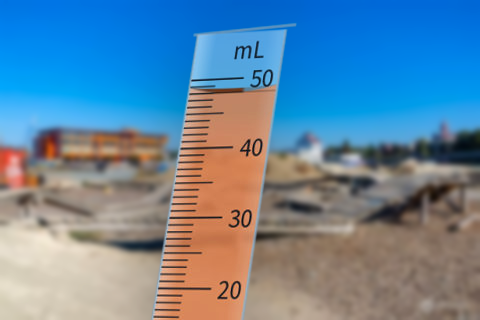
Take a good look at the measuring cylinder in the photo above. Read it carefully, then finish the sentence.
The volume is 48 mL
